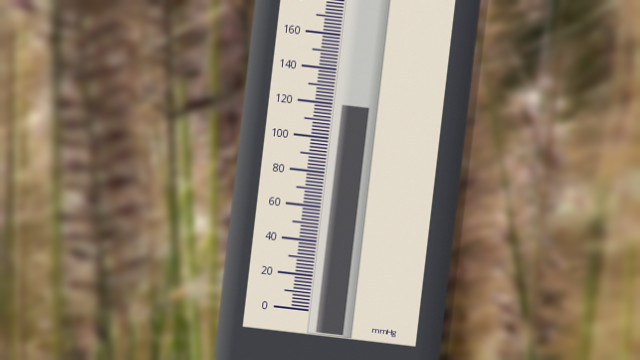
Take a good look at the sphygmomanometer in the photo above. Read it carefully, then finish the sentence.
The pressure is 120 mmHg
